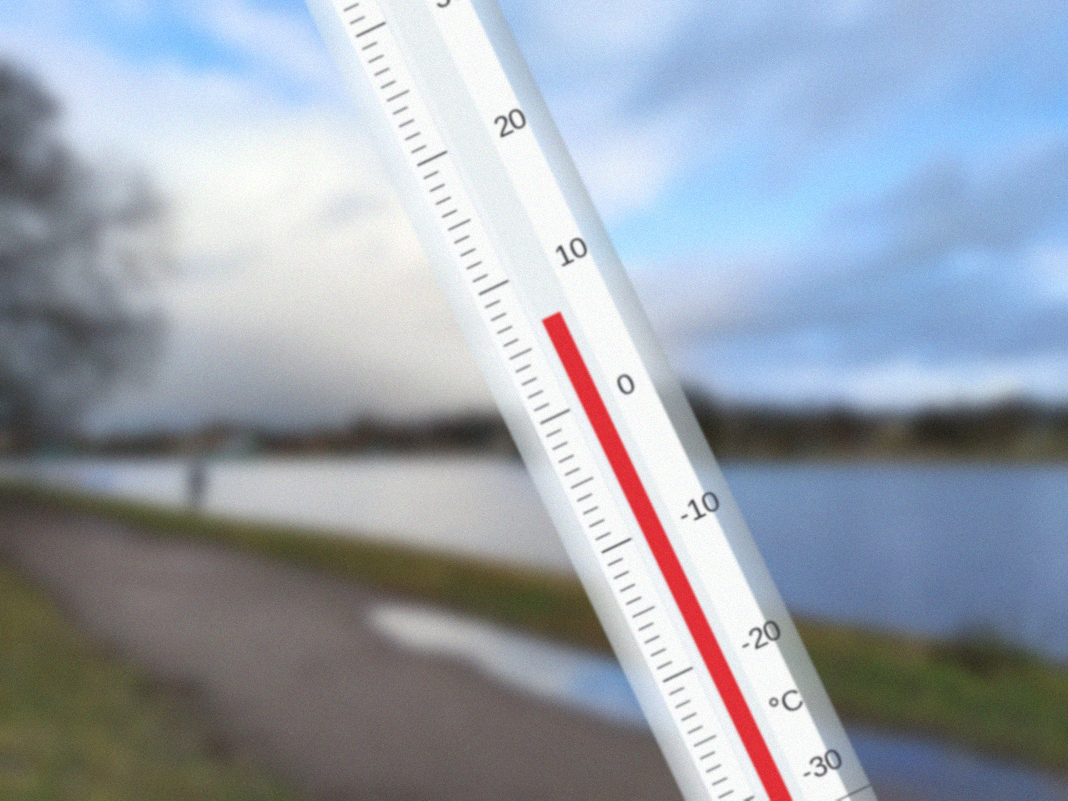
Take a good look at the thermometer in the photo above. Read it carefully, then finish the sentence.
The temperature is 6.5 °C
